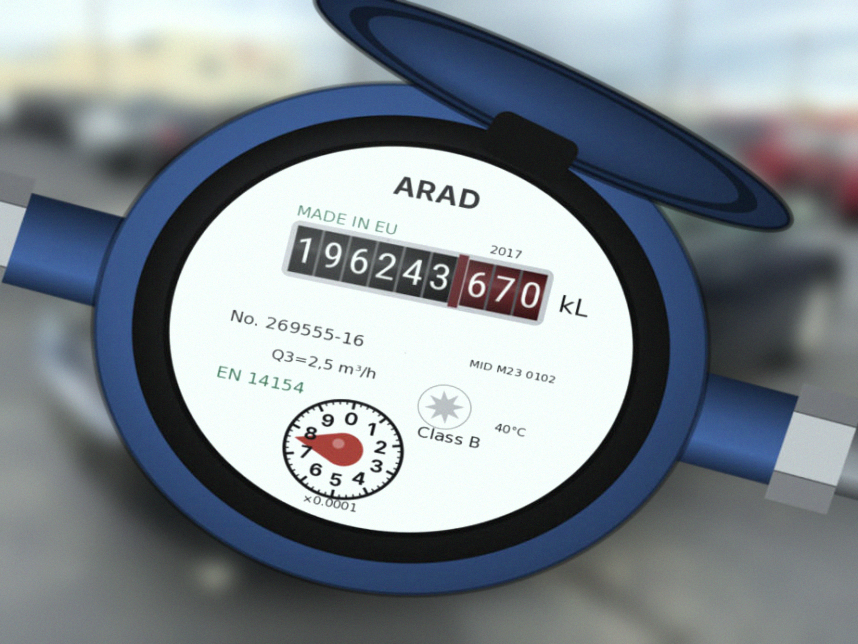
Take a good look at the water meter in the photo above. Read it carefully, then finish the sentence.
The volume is 196243.6707 kL
